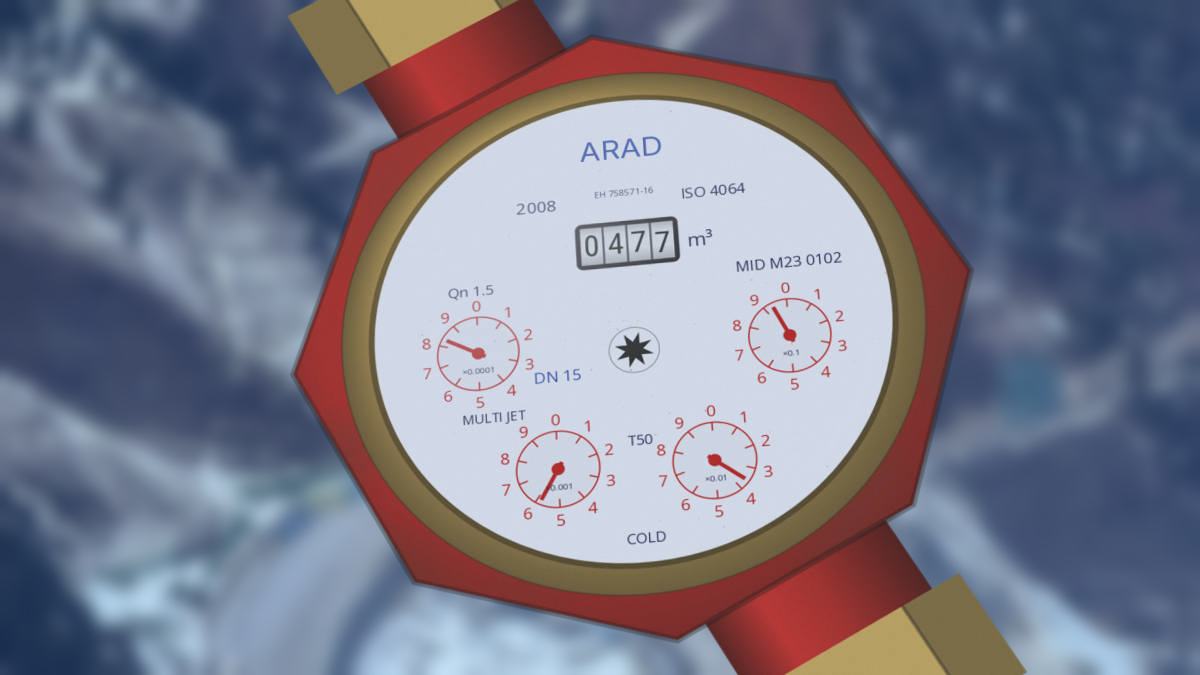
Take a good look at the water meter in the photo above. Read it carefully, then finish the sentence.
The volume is 476.9358 m³
